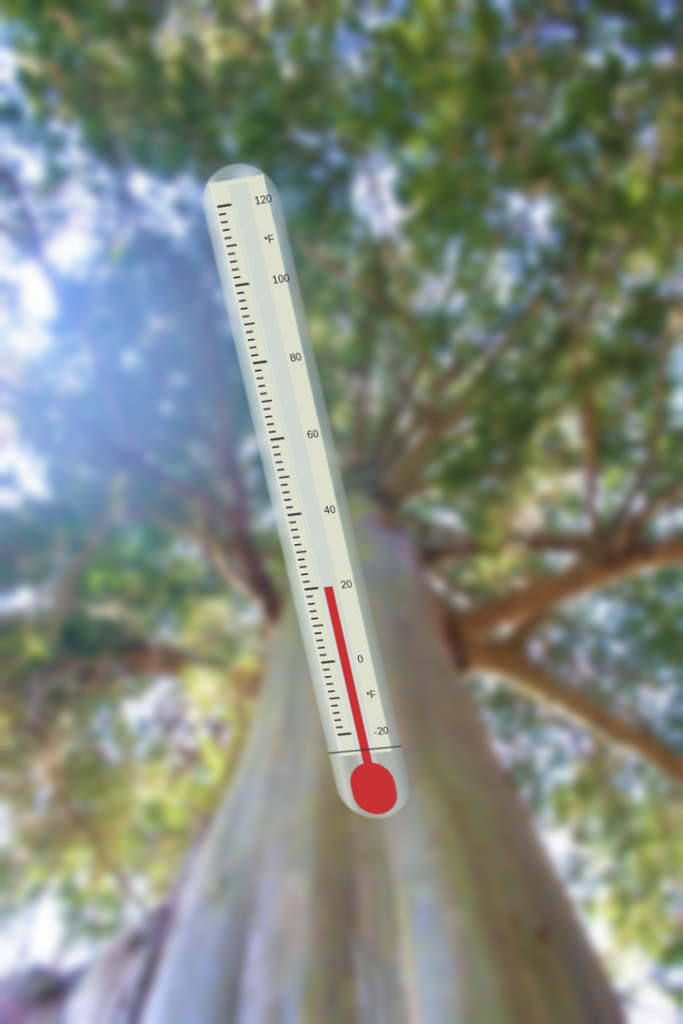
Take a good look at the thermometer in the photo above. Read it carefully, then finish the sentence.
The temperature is 20 °F
